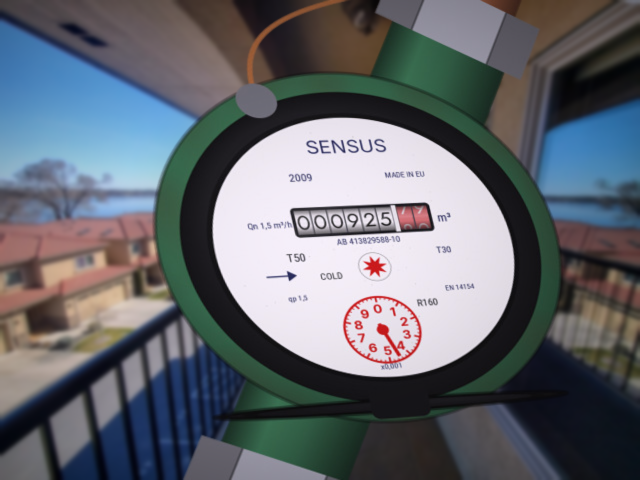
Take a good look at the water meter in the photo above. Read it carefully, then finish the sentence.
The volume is 925.794 m³
